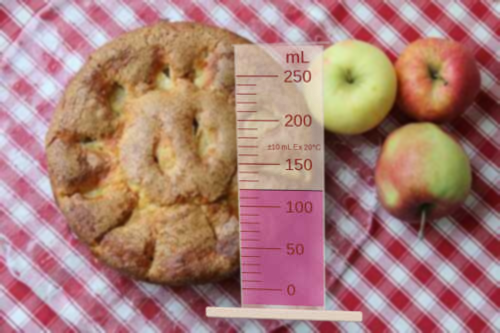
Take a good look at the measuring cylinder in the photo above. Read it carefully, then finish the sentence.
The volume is 120 mL
